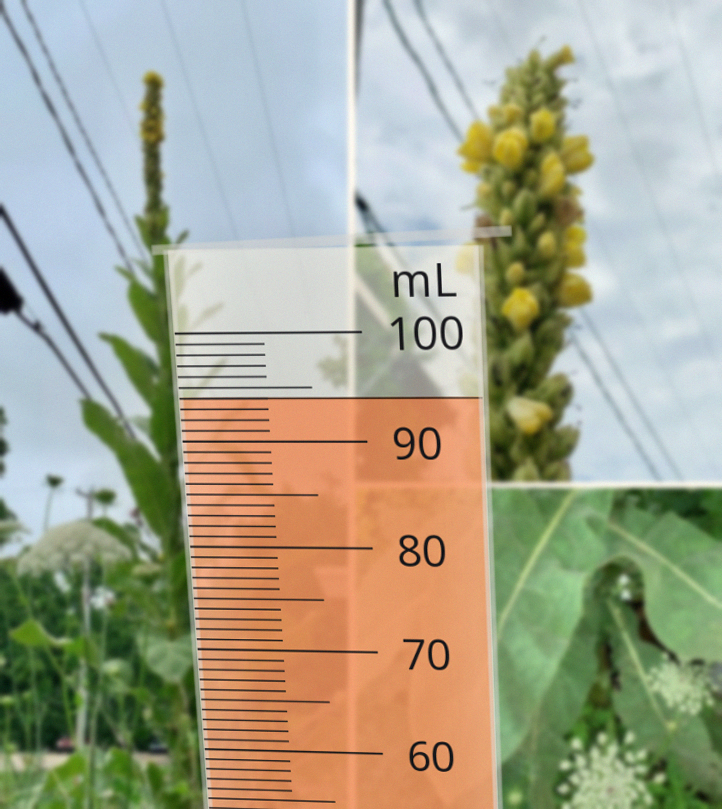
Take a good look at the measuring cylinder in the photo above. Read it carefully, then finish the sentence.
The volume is 94 mL
